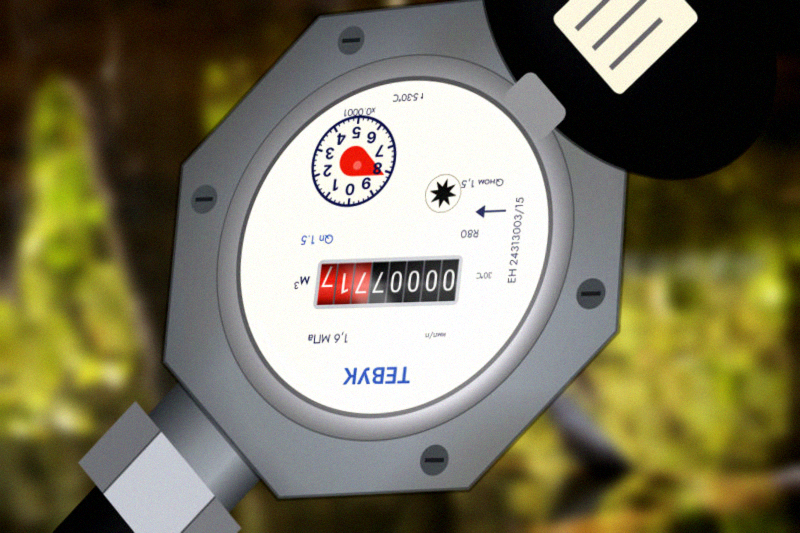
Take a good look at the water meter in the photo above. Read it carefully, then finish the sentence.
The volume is 7.7168 m³
